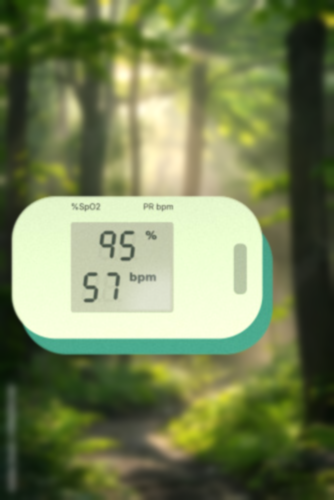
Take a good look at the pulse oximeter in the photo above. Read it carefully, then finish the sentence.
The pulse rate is 57 bpm
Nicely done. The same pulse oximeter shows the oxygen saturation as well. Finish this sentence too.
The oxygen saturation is 95 %
